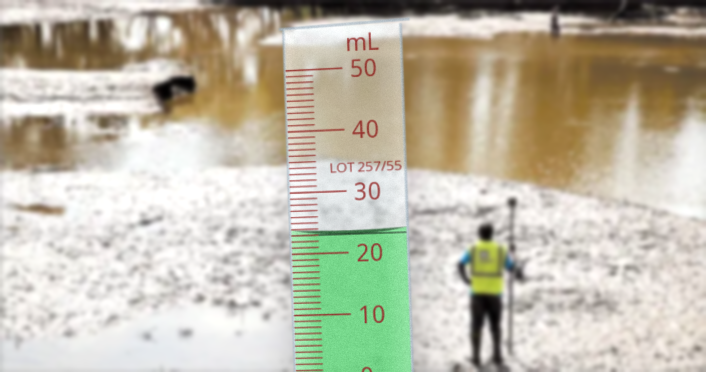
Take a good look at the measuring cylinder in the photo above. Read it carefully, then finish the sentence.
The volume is 23 mL
